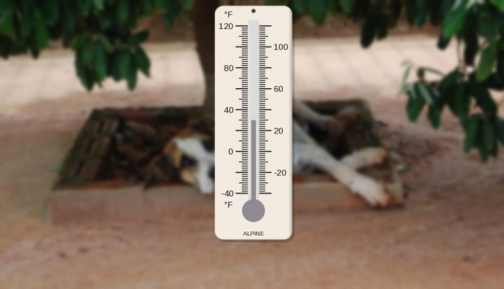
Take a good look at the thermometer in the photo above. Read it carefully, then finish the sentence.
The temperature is 30 °F
